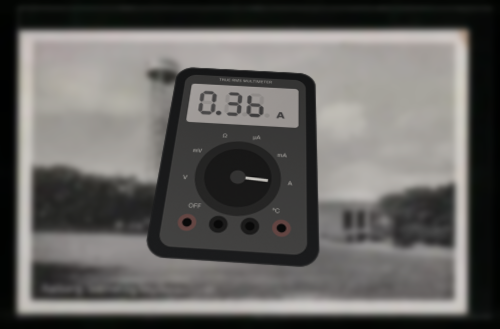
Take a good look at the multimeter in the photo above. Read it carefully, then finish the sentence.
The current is 0.36 A
